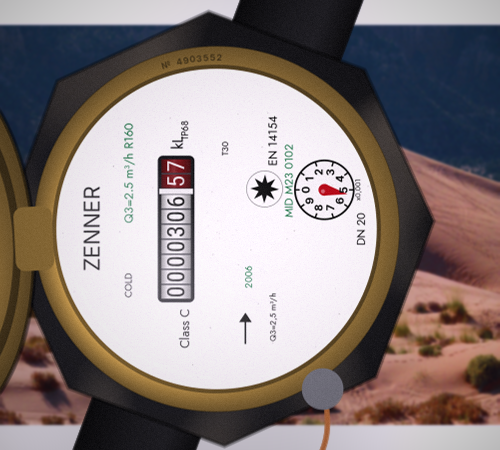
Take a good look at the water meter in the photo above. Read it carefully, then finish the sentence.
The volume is 306.575 kL
